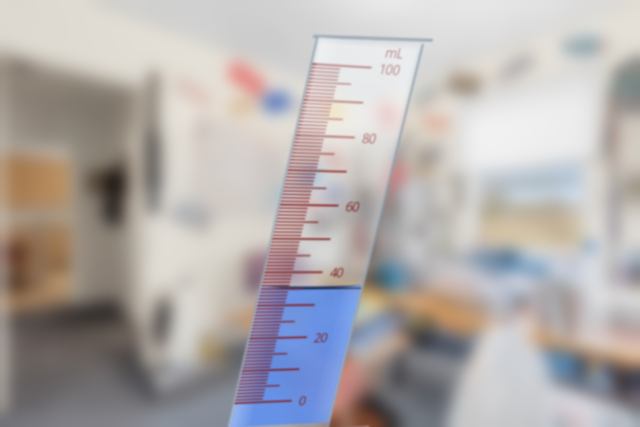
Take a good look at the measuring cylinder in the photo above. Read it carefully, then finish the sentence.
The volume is 35 mL
